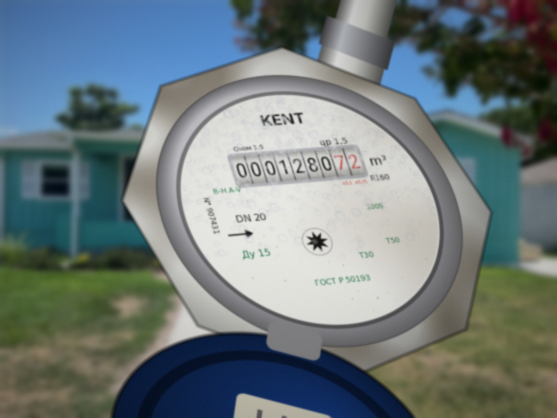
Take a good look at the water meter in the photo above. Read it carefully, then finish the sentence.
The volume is 1280.72 m³
